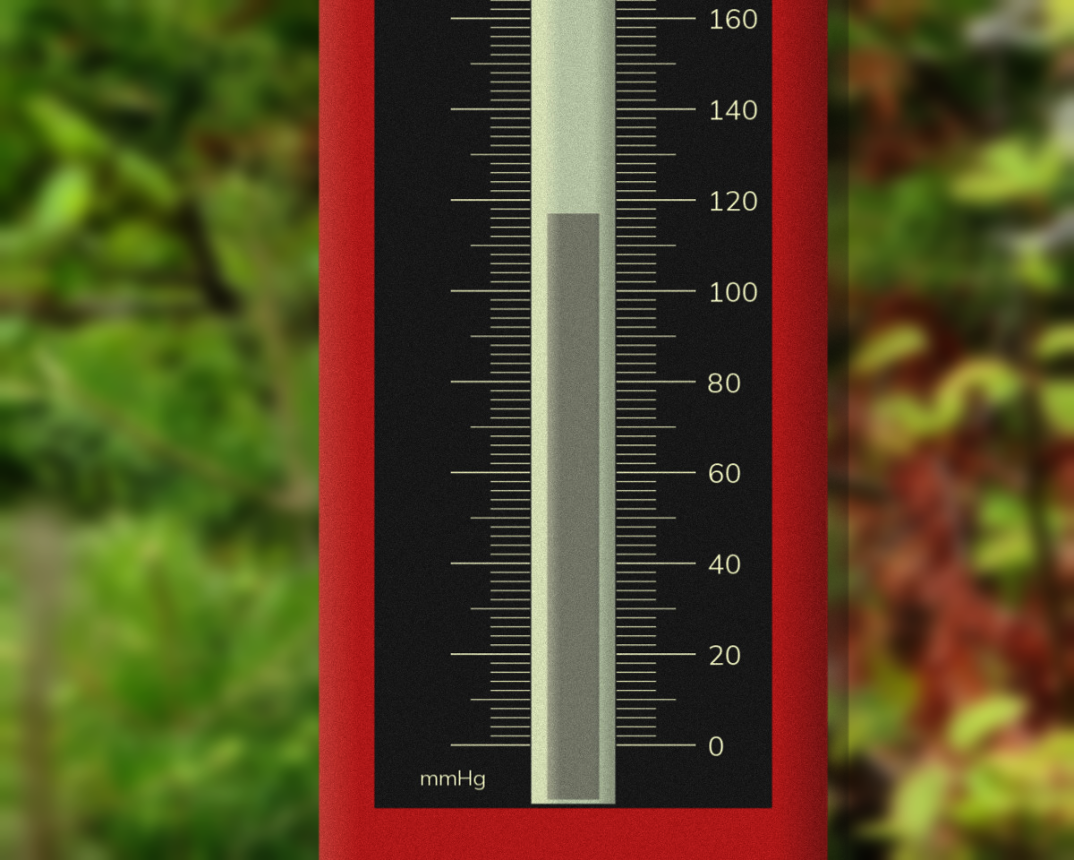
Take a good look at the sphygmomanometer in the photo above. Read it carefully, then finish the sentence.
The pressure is 117 mmHg
